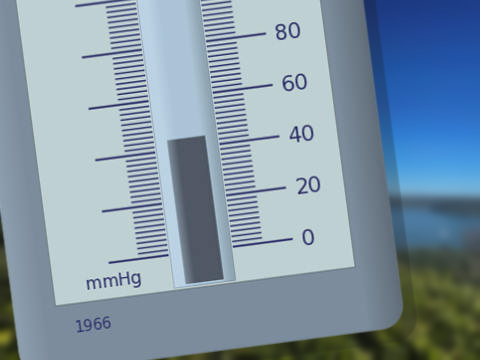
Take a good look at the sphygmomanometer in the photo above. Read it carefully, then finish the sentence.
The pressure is 44 mmHg
